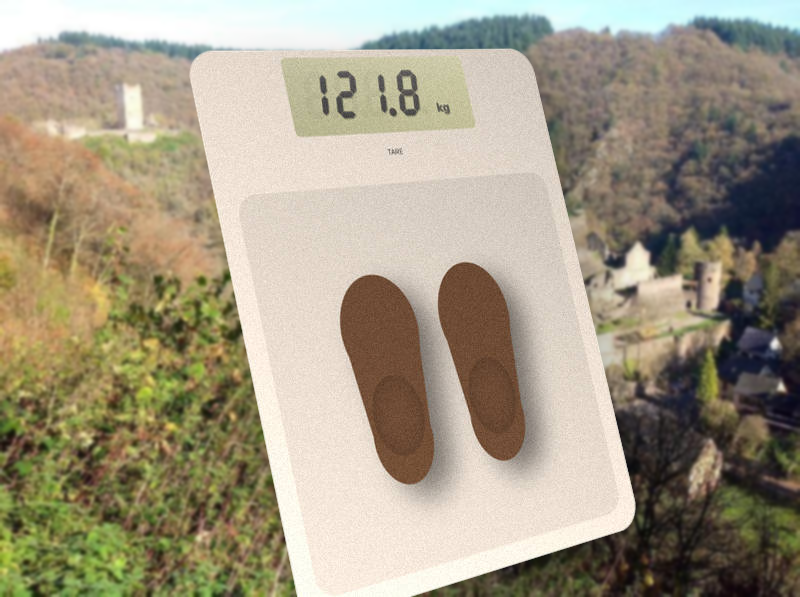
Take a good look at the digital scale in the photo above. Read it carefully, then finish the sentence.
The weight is 121.8 kg
